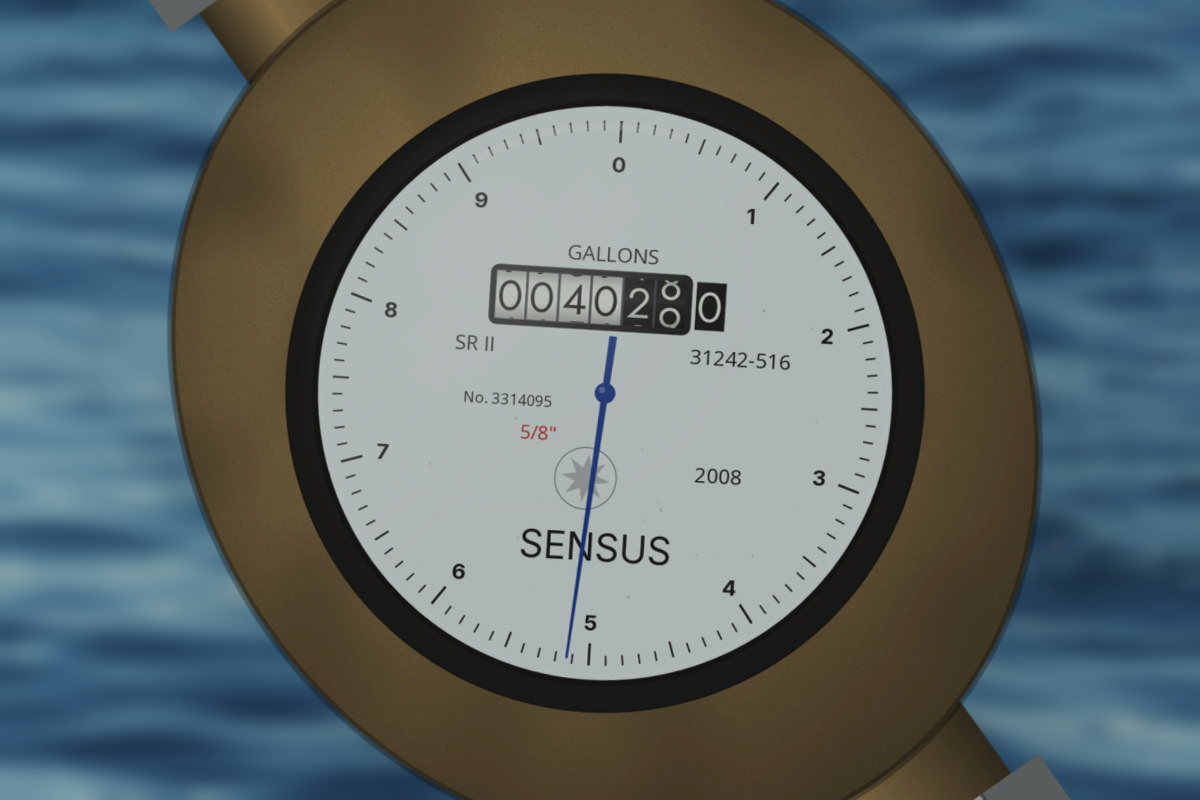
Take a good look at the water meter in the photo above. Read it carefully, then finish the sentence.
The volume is 40285.1 gal
